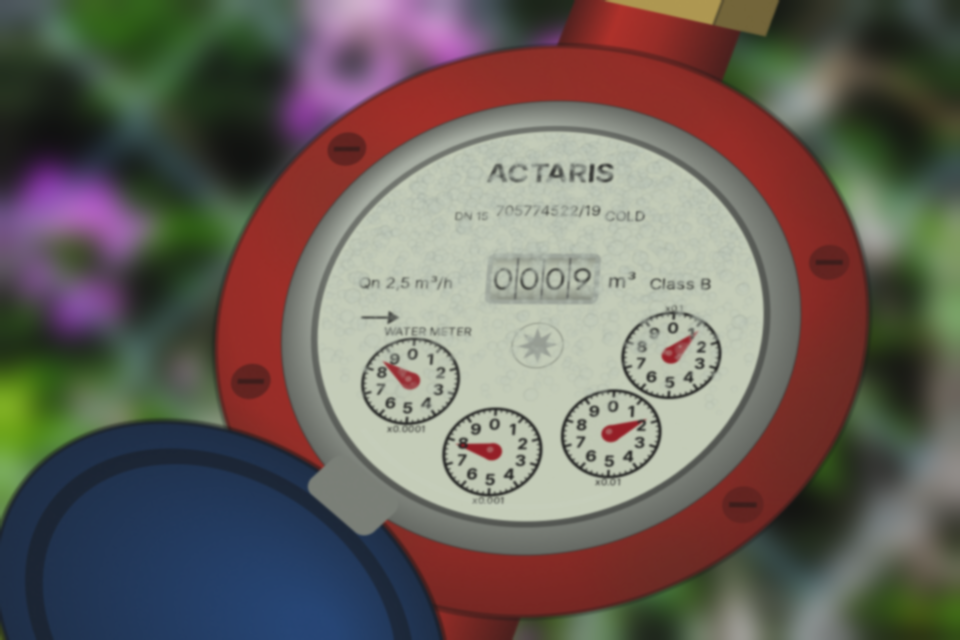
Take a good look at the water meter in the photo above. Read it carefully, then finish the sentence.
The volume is 9.1178 m³
